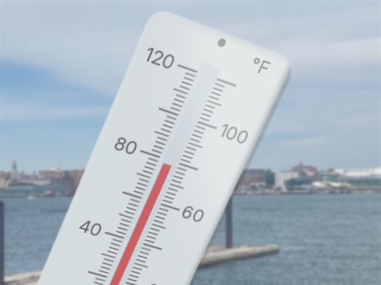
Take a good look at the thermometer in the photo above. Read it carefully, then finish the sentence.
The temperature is 78 °F
